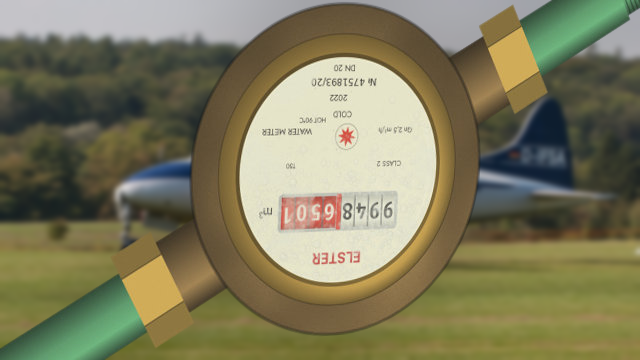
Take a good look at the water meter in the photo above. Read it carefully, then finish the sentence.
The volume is 9948.6501 m³
